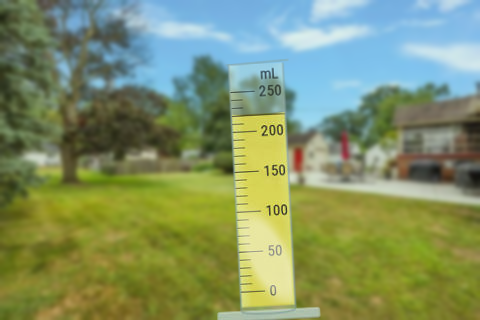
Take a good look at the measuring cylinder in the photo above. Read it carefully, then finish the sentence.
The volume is 220 mL
